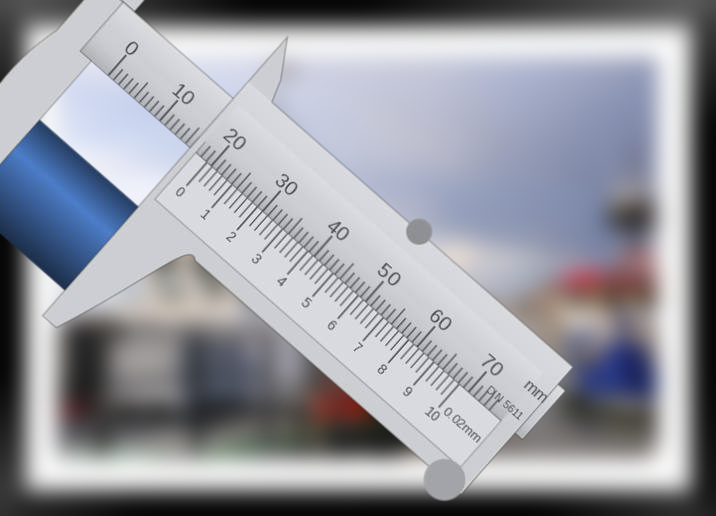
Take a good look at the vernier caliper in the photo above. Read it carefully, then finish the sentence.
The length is 19.2 mm
